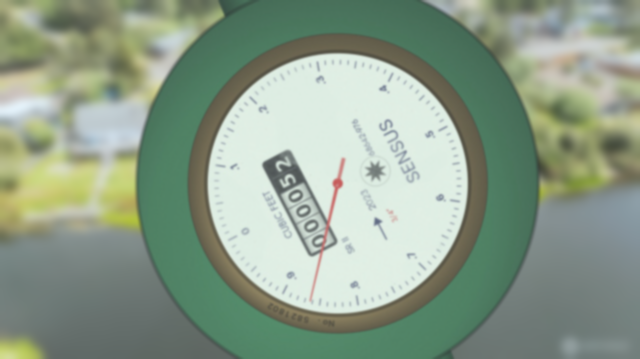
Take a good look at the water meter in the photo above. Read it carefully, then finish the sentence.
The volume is 51.86 ft³
